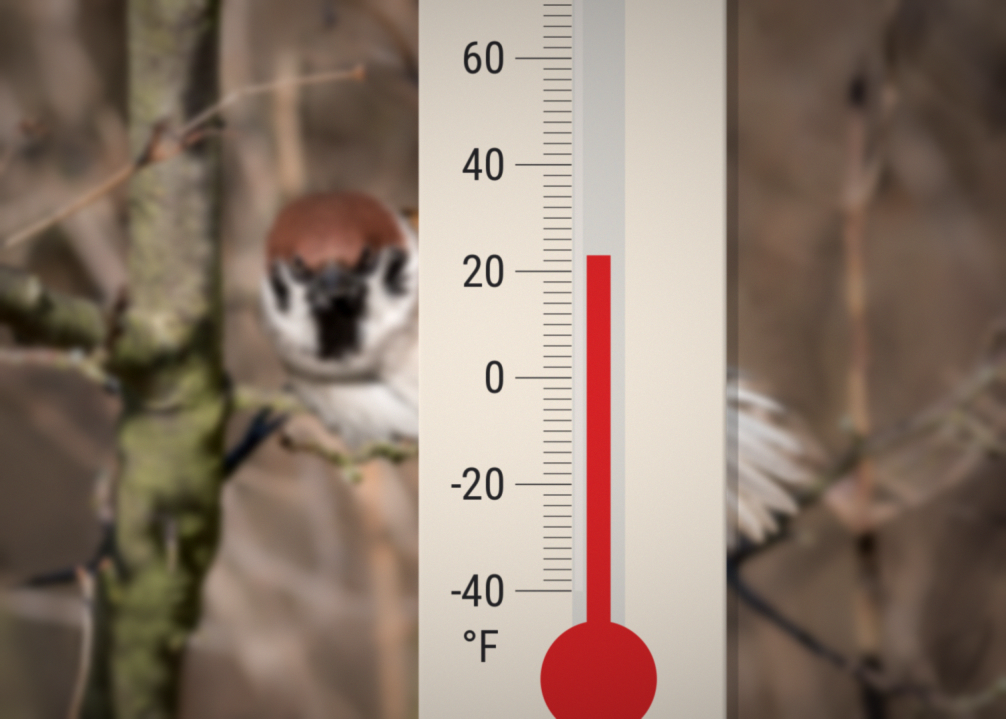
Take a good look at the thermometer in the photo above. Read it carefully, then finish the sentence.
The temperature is 23 °F
